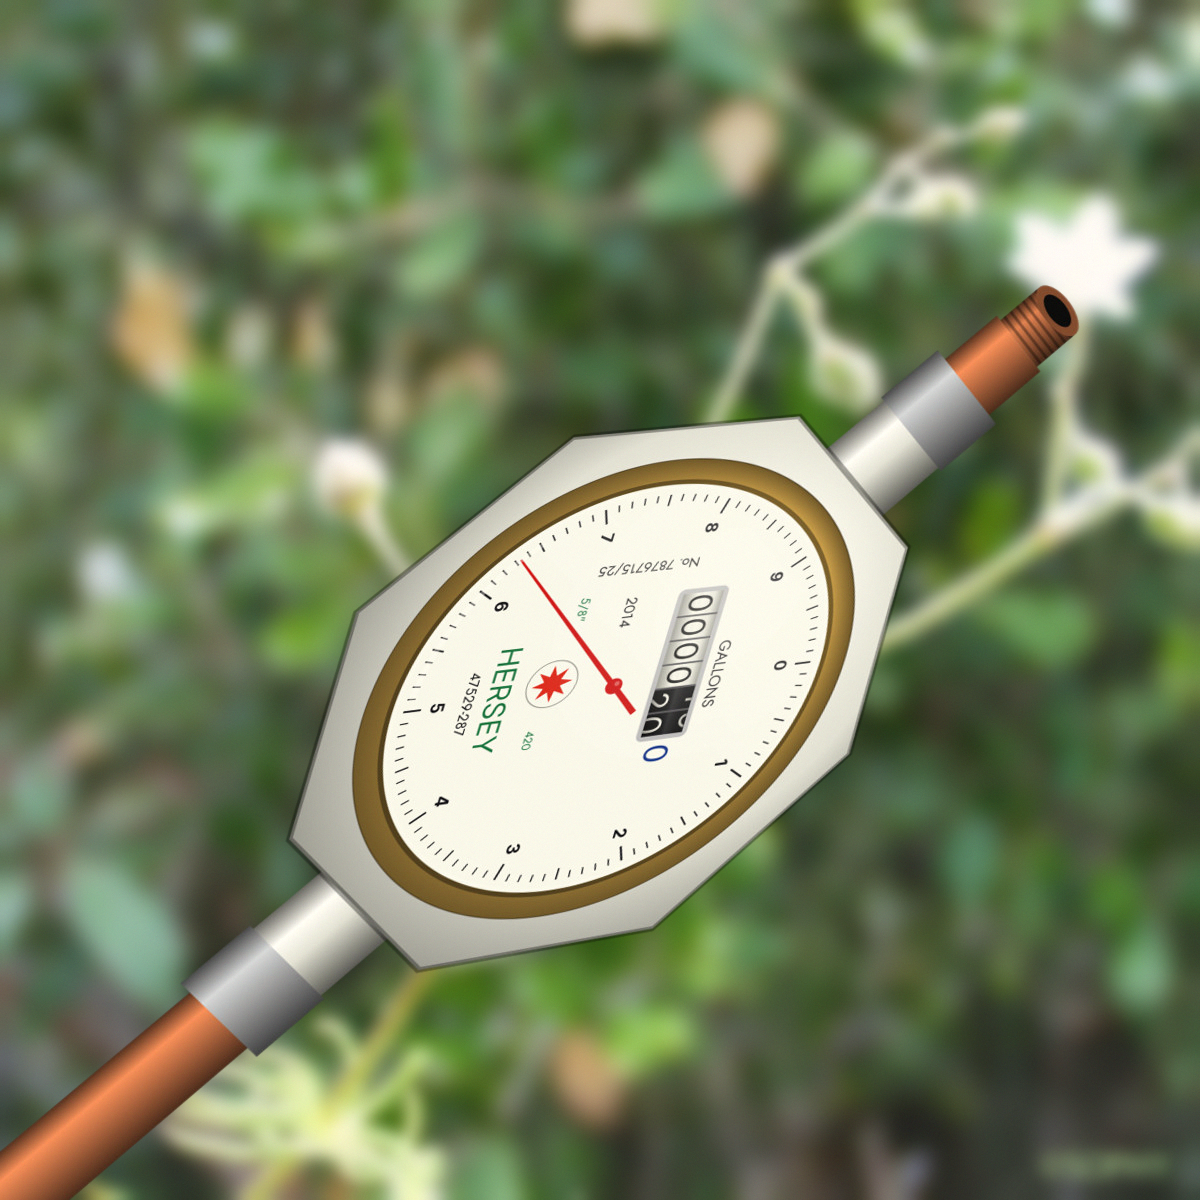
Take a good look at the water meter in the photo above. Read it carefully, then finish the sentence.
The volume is 196.3 gal
